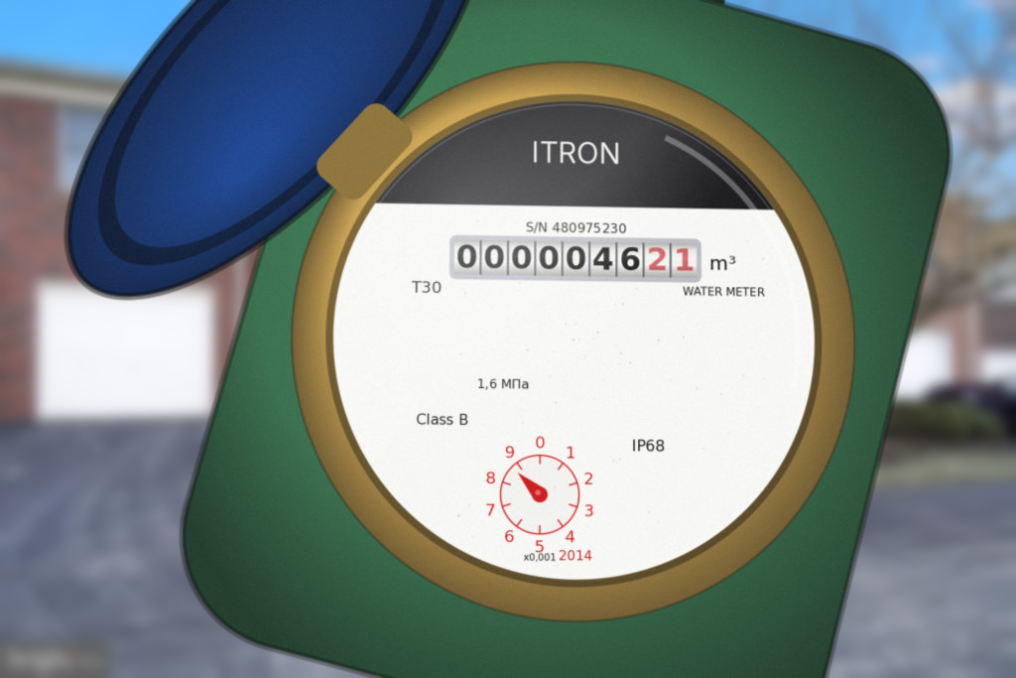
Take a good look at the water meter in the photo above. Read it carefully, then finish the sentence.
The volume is 46.218 m³
